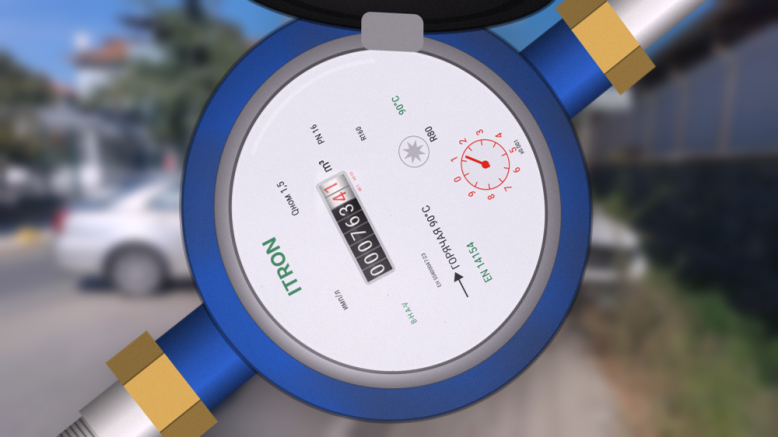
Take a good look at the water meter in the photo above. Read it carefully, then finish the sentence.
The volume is 763.411 m³
